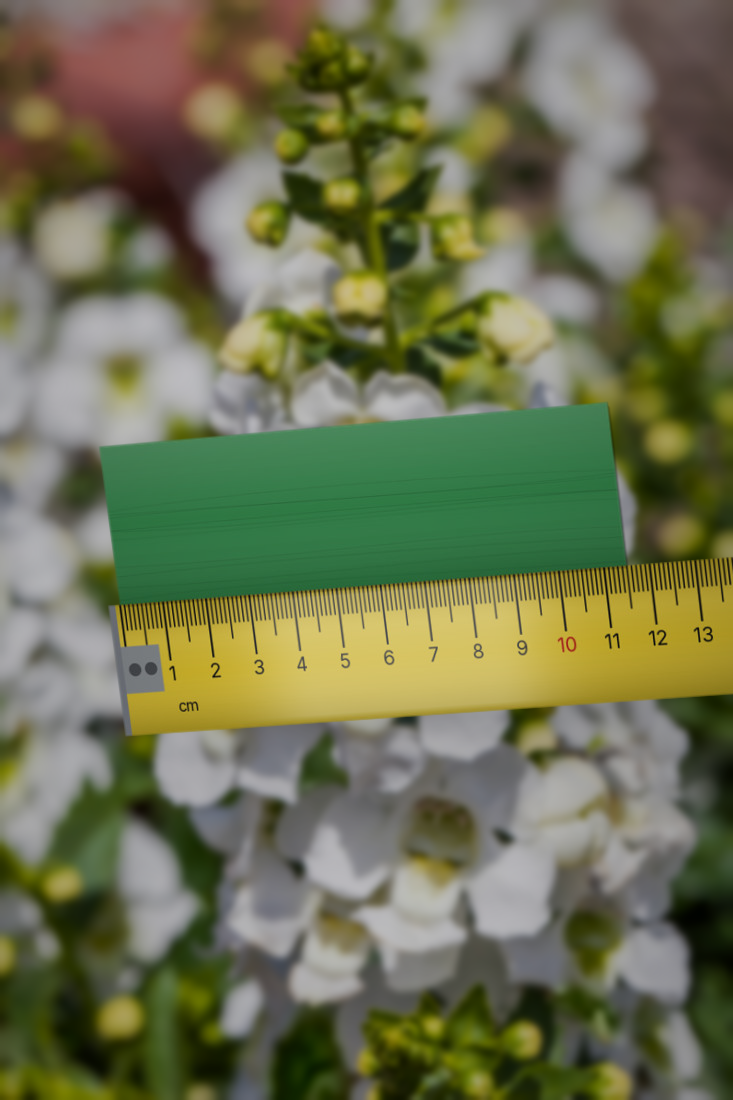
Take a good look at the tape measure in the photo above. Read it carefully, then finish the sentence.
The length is 11.5 cm
